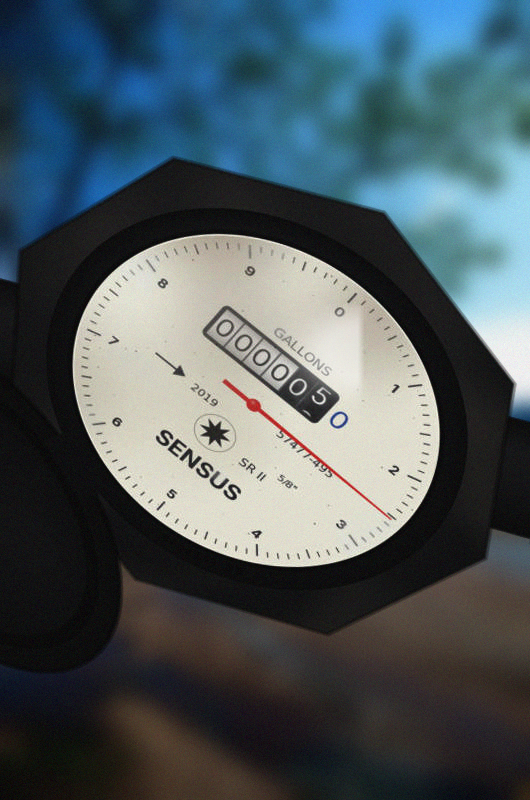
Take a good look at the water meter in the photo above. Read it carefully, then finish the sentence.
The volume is 52.5 gal
